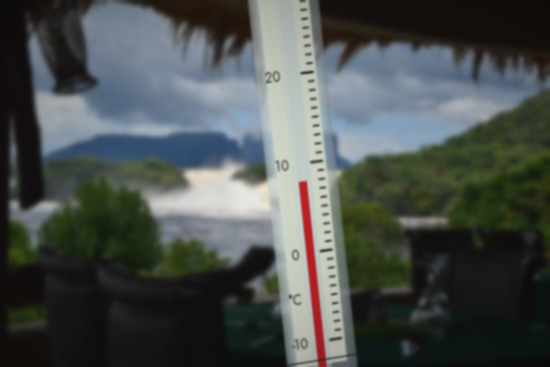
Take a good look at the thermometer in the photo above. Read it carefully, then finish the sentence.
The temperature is 8 °C
